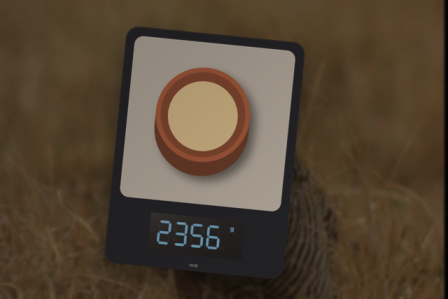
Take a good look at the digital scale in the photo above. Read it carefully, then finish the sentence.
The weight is 2356 g
